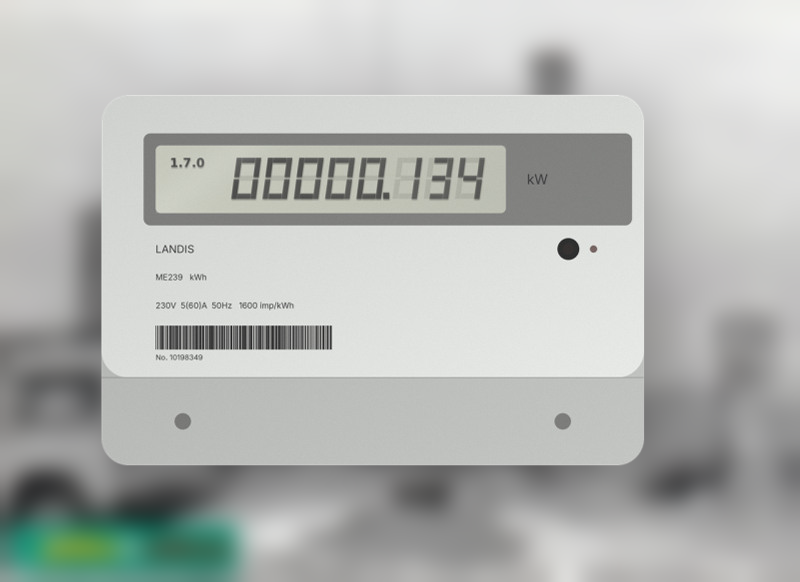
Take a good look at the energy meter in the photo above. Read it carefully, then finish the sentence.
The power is 0.134 kW
